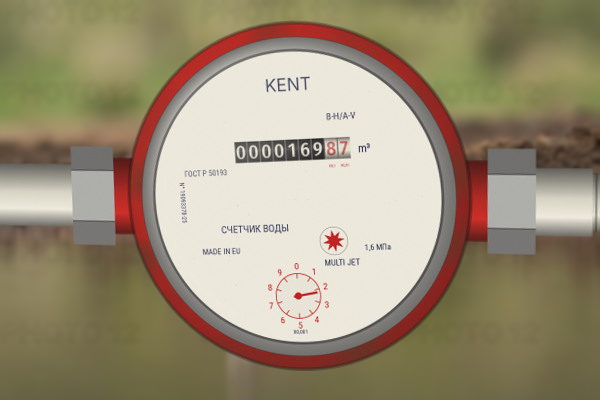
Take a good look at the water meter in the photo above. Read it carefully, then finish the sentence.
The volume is 169.872 m³
